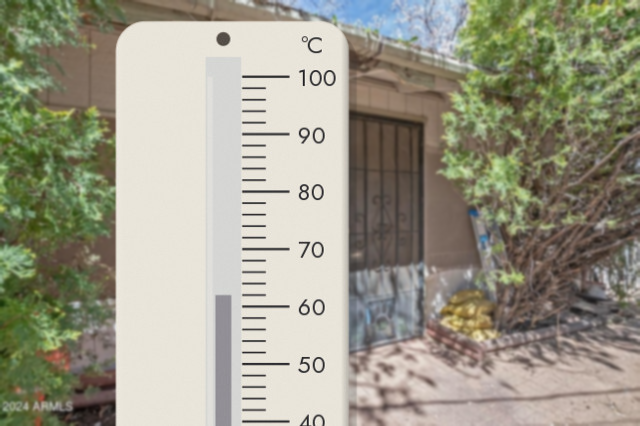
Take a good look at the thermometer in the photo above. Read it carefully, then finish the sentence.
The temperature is 62 °C
